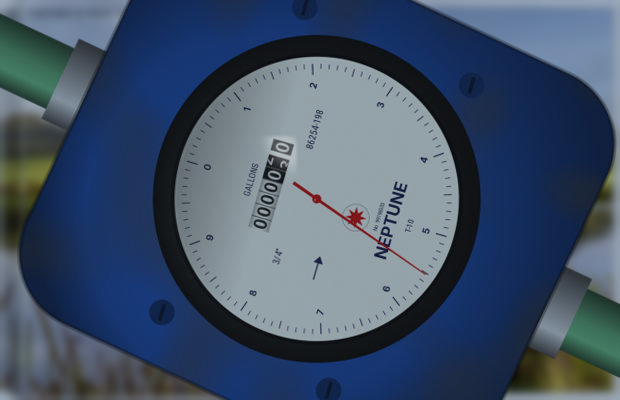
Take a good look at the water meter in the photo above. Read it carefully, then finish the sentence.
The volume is 25.5 gal
